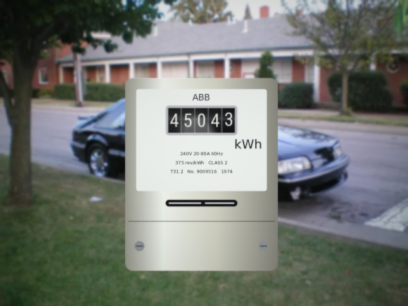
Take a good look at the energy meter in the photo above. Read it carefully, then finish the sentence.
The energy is 45043 kWh
